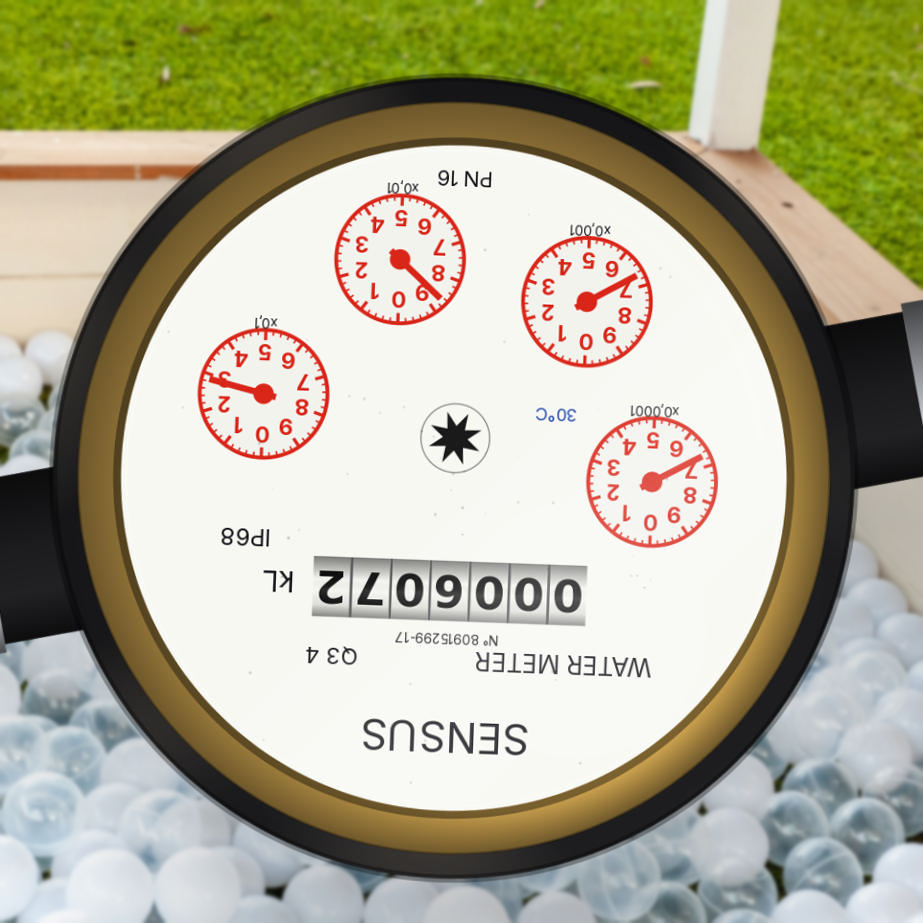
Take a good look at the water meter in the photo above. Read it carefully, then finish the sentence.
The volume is 6072.2866 kL
